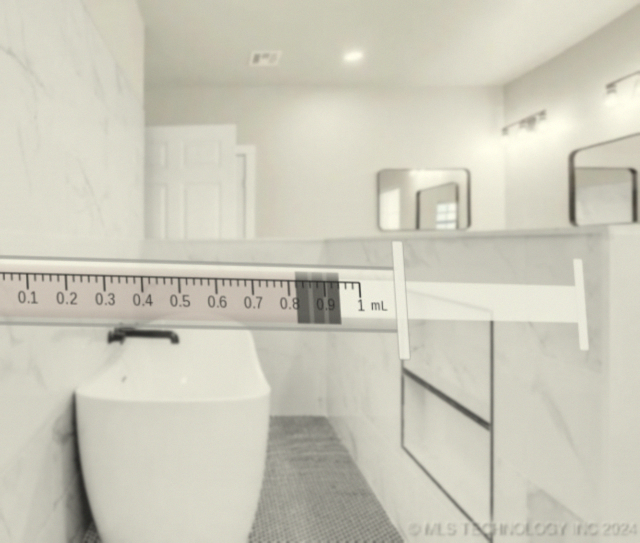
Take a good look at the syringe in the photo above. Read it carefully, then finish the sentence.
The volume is 0.82 mL
